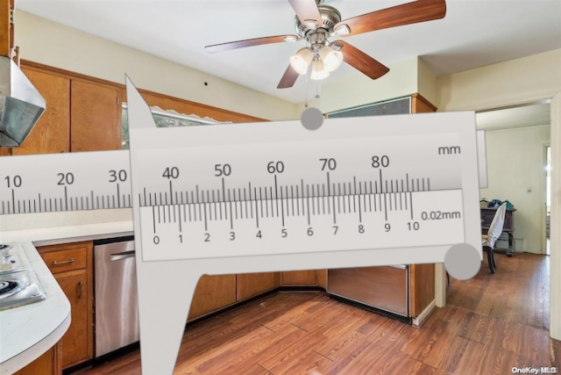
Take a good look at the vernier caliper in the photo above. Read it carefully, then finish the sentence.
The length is 36.5 mm
